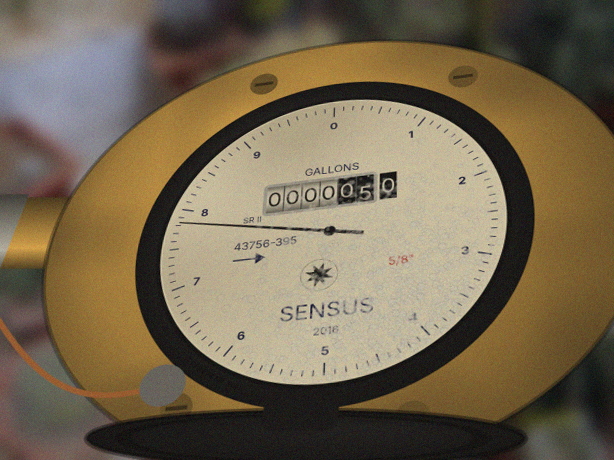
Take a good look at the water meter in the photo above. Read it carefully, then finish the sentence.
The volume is 47.8 gal
